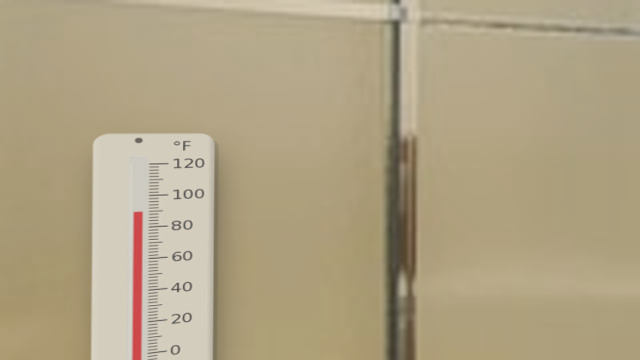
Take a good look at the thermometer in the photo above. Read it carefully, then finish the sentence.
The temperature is 90 °F
